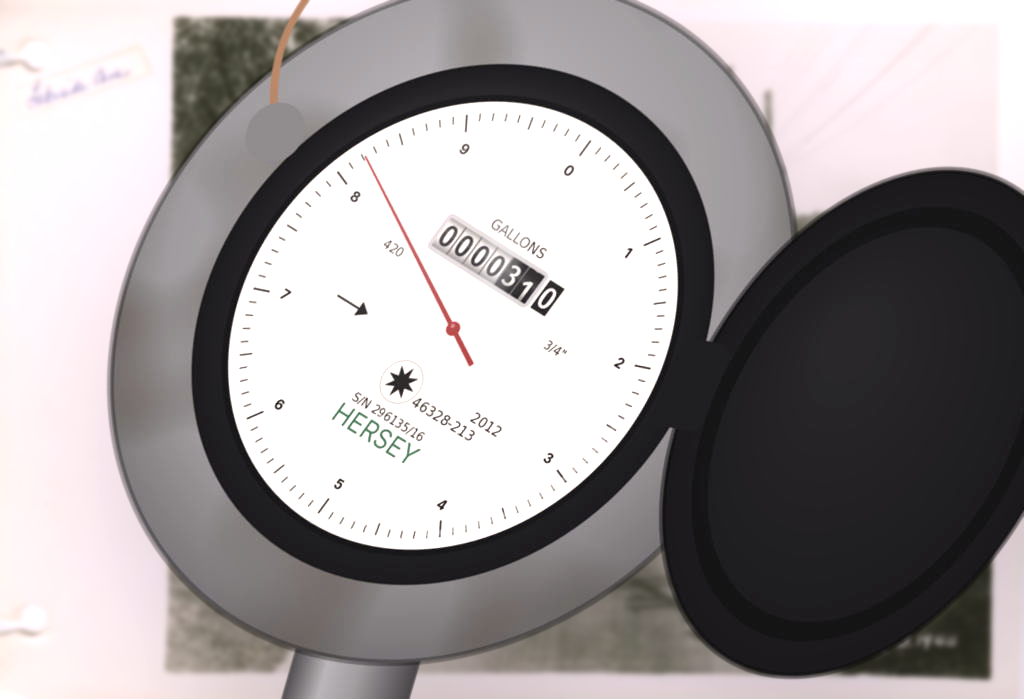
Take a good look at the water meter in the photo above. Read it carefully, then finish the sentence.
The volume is 308.2 gal
